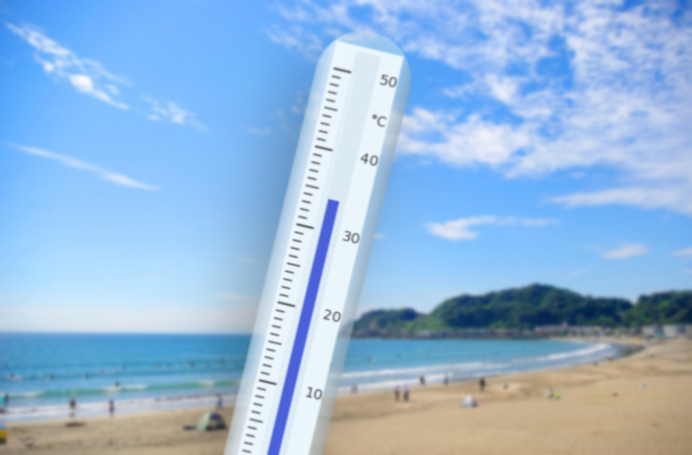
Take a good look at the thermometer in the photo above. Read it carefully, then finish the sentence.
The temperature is 34 °C
